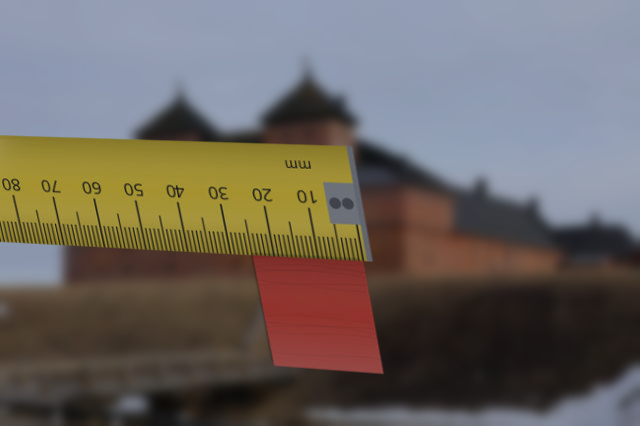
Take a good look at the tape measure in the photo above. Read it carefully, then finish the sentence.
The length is 25 mm
